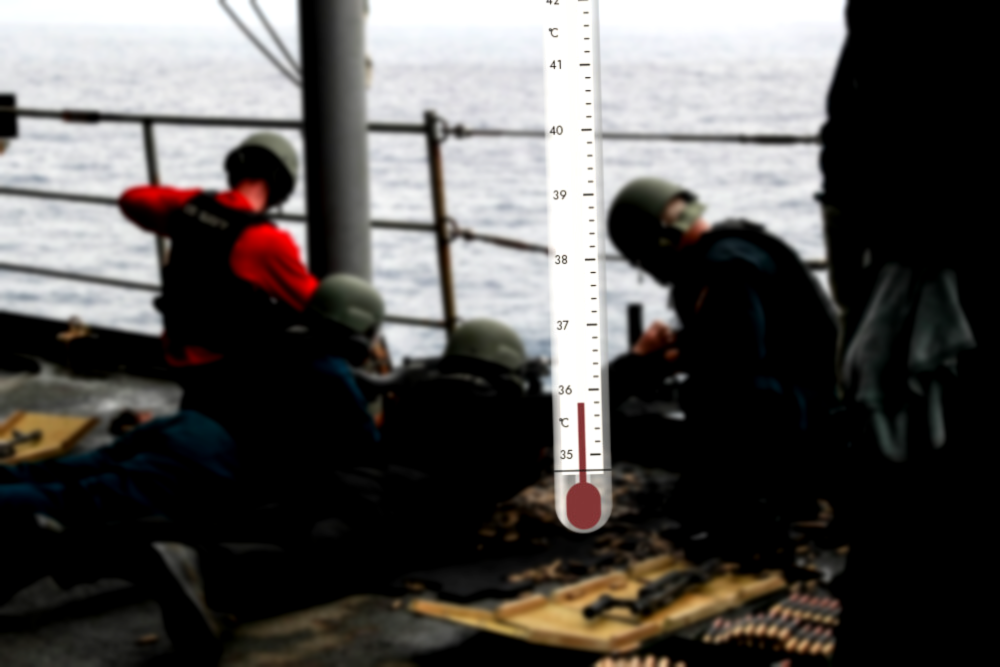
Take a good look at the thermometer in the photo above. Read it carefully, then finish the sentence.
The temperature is 35.8 °C
